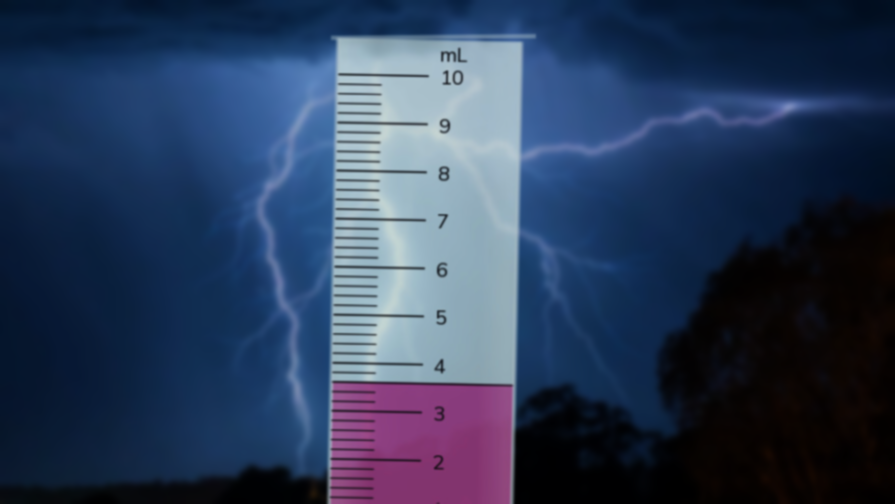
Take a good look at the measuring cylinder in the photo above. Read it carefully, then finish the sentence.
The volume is 3.6 mL
